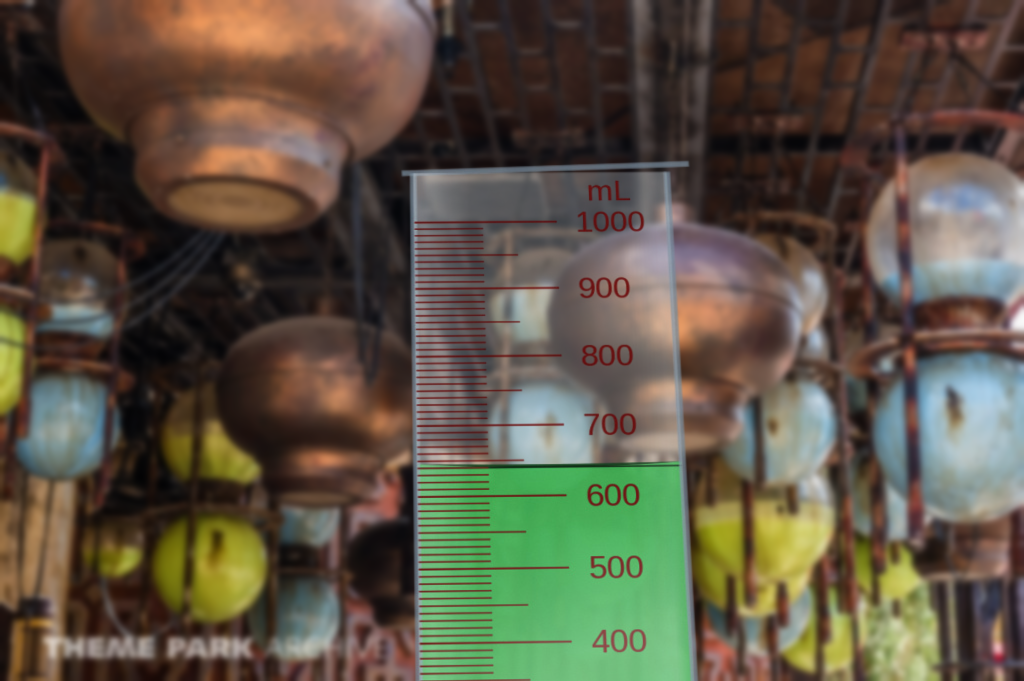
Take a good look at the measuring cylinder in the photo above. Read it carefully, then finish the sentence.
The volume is 640 mL
